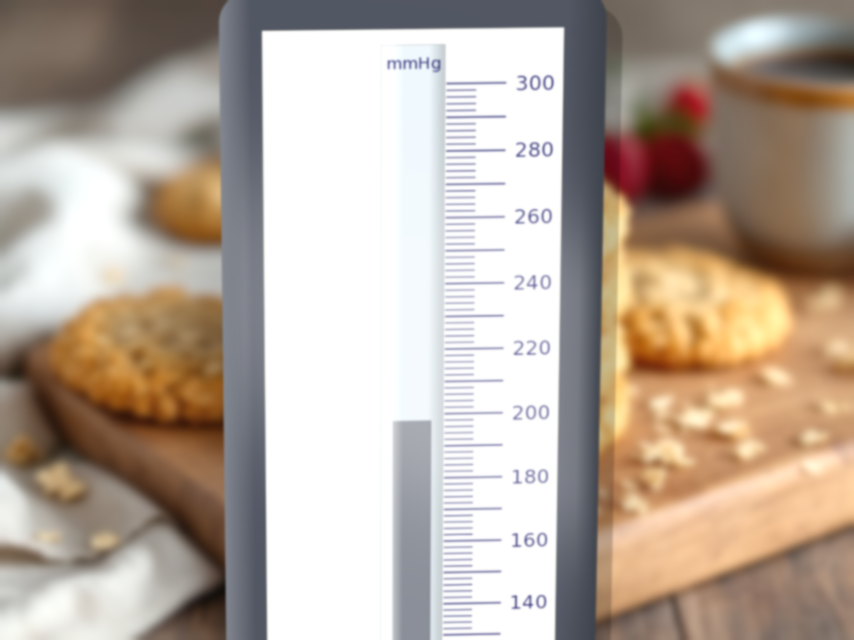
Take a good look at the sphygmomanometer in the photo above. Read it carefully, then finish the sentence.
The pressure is 198 mmHg
